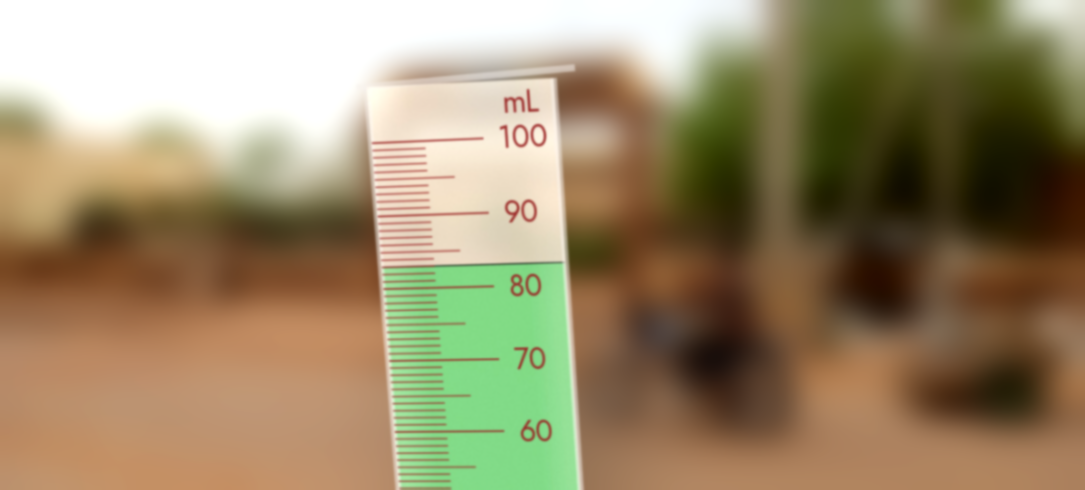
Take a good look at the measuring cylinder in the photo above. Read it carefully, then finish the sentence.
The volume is 83 mL
